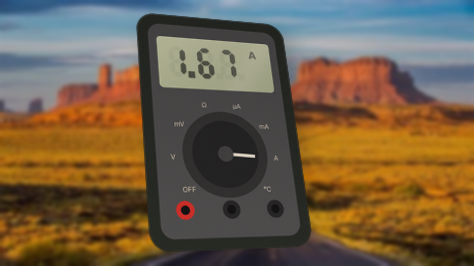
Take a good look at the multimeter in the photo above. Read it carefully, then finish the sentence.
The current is 1.67 A
